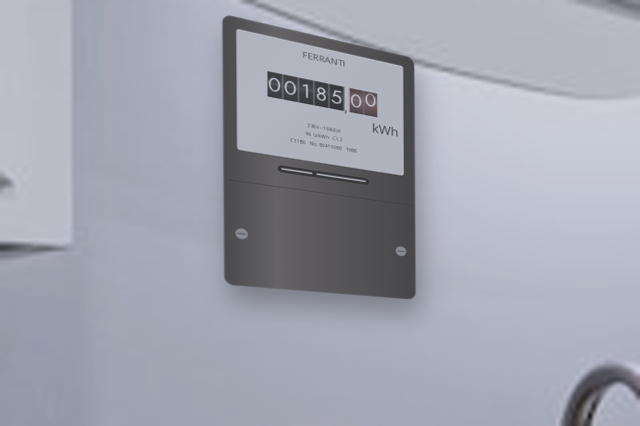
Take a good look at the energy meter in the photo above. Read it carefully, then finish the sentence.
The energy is 185.00 kWh
